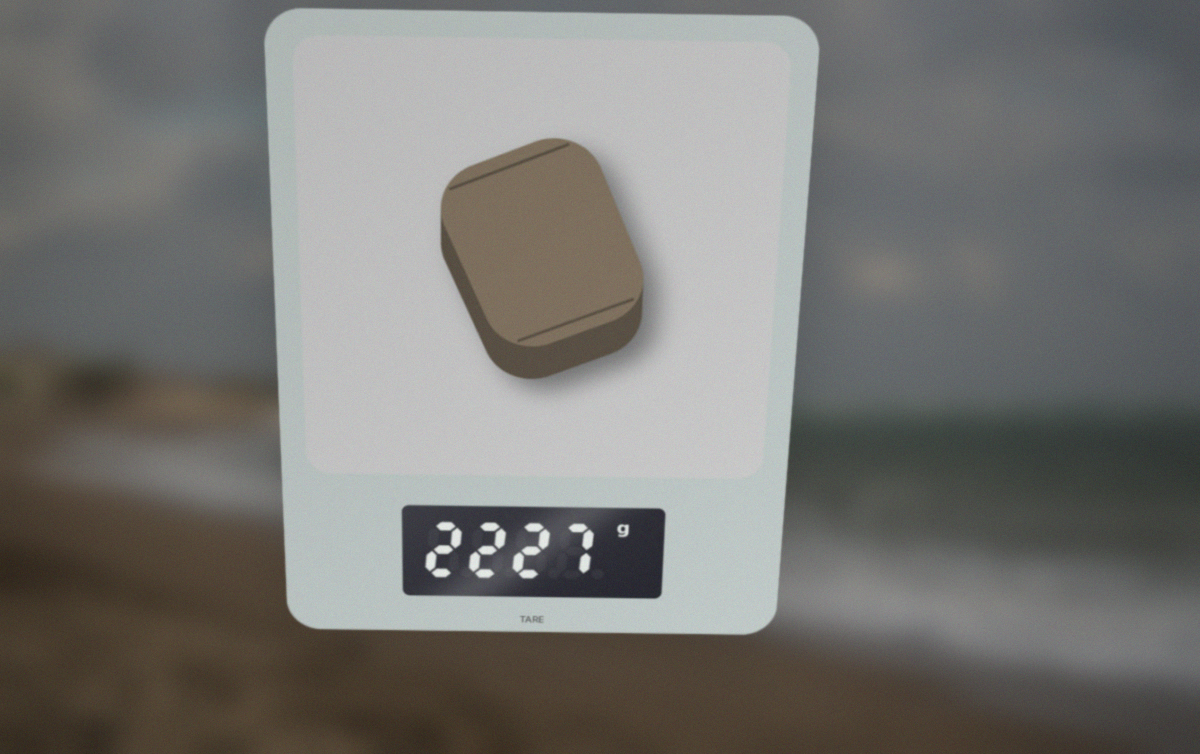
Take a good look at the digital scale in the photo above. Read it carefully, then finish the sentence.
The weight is 2227 g
